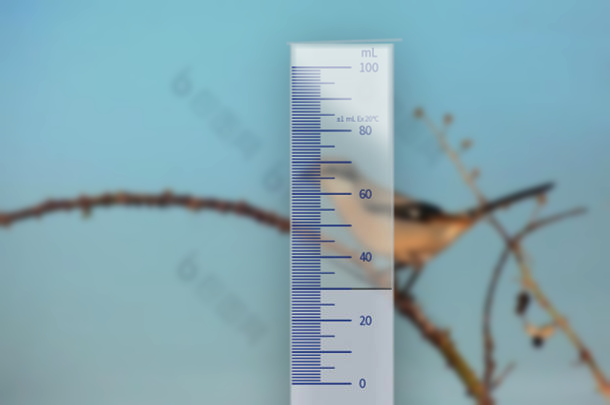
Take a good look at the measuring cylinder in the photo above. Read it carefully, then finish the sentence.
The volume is 30 mL
